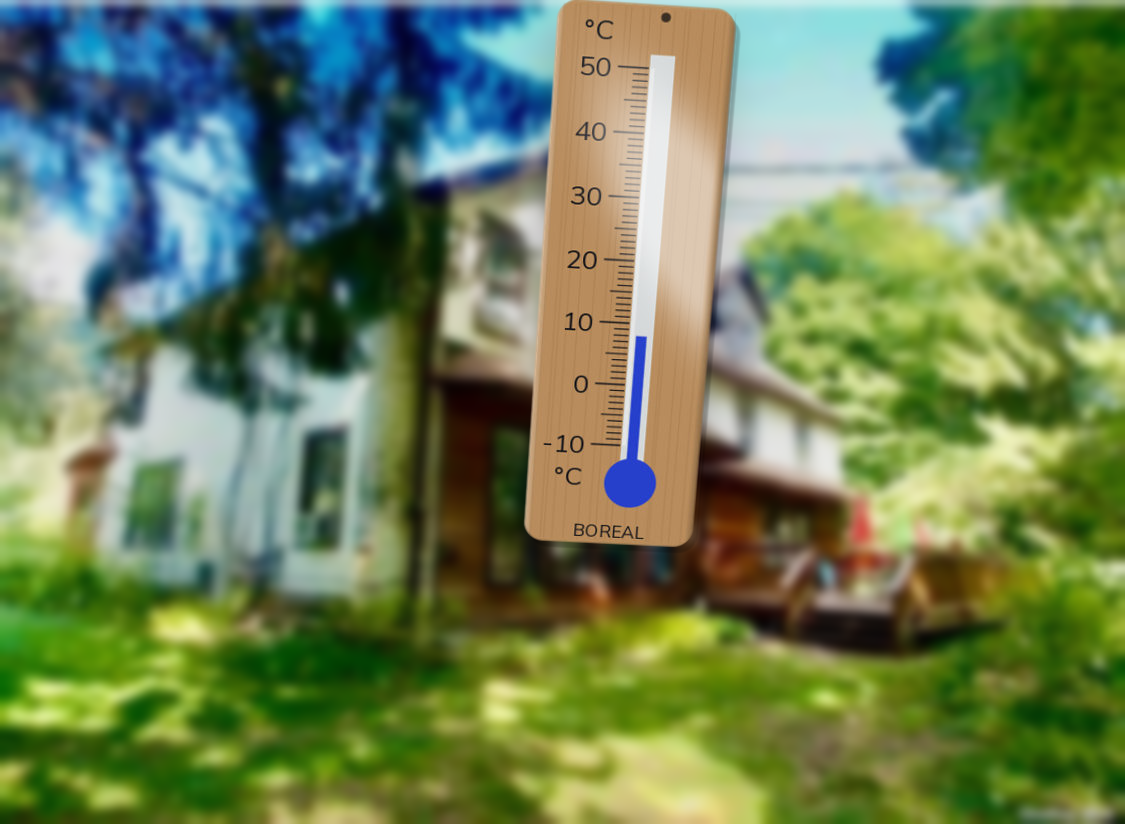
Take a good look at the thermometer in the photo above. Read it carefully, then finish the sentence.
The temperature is 8 °C
